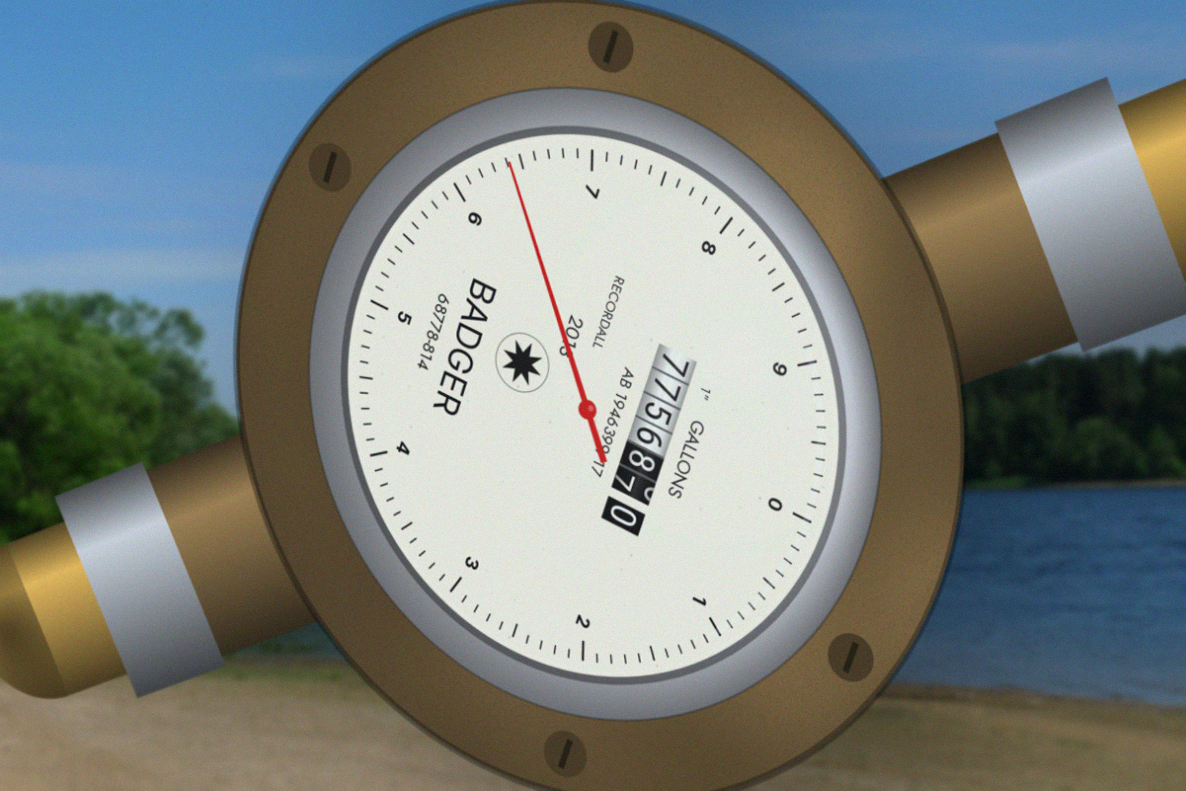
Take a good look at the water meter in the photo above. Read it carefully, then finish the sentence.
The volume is 7756866.4 gal
